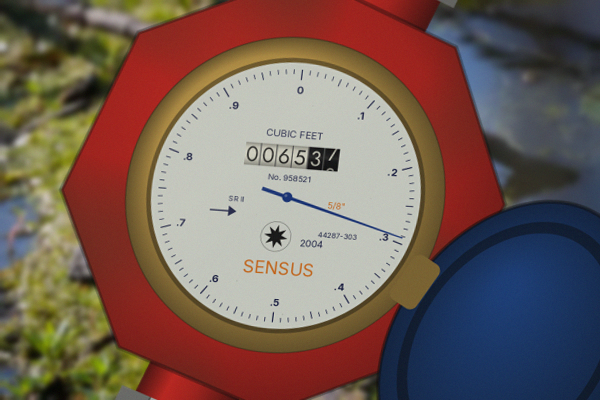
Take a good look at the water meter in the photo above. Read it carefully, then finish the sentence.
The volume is 6537.29 ft³
